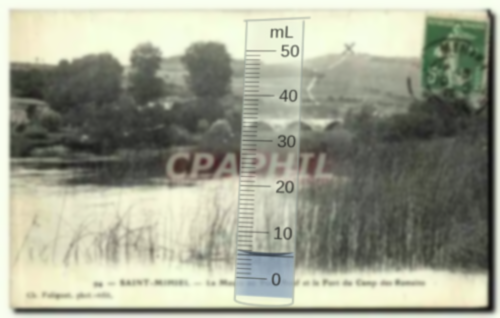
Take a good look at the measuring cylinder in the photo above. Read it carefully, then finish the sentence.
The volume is 5 mL
